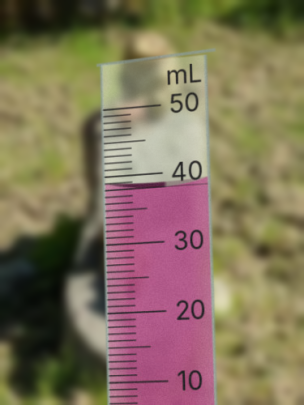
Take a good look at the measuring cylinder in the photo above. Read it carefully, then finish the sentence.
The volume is 38 mL
